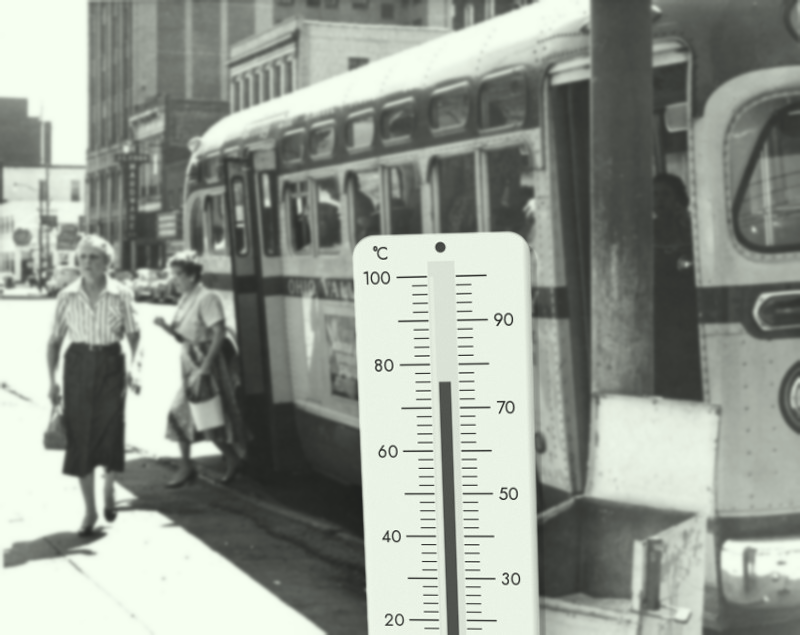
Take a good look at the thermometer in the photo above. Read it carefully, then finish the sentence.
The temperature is 76 °C
